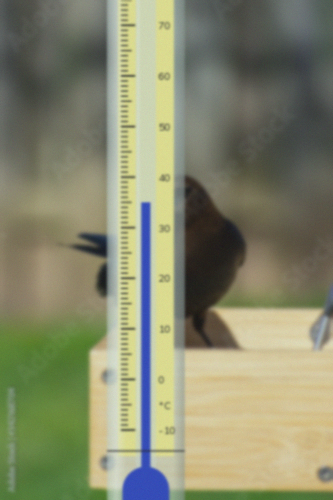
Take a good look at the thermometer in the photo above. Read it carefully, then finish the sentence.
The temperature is 35 °C
